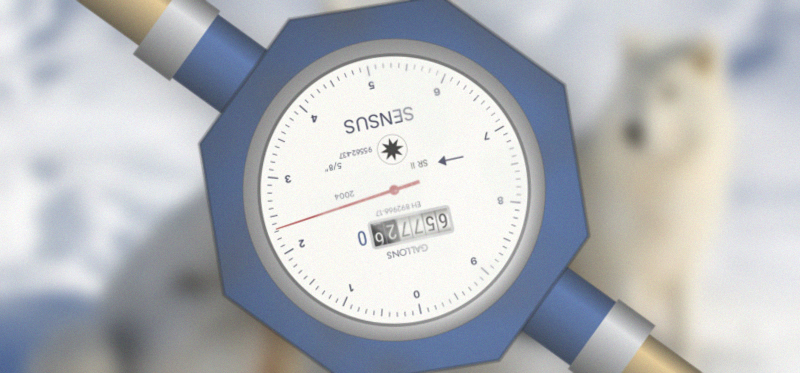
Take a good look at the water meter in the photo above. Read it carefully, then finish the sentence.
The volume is 6577262.3 gal
